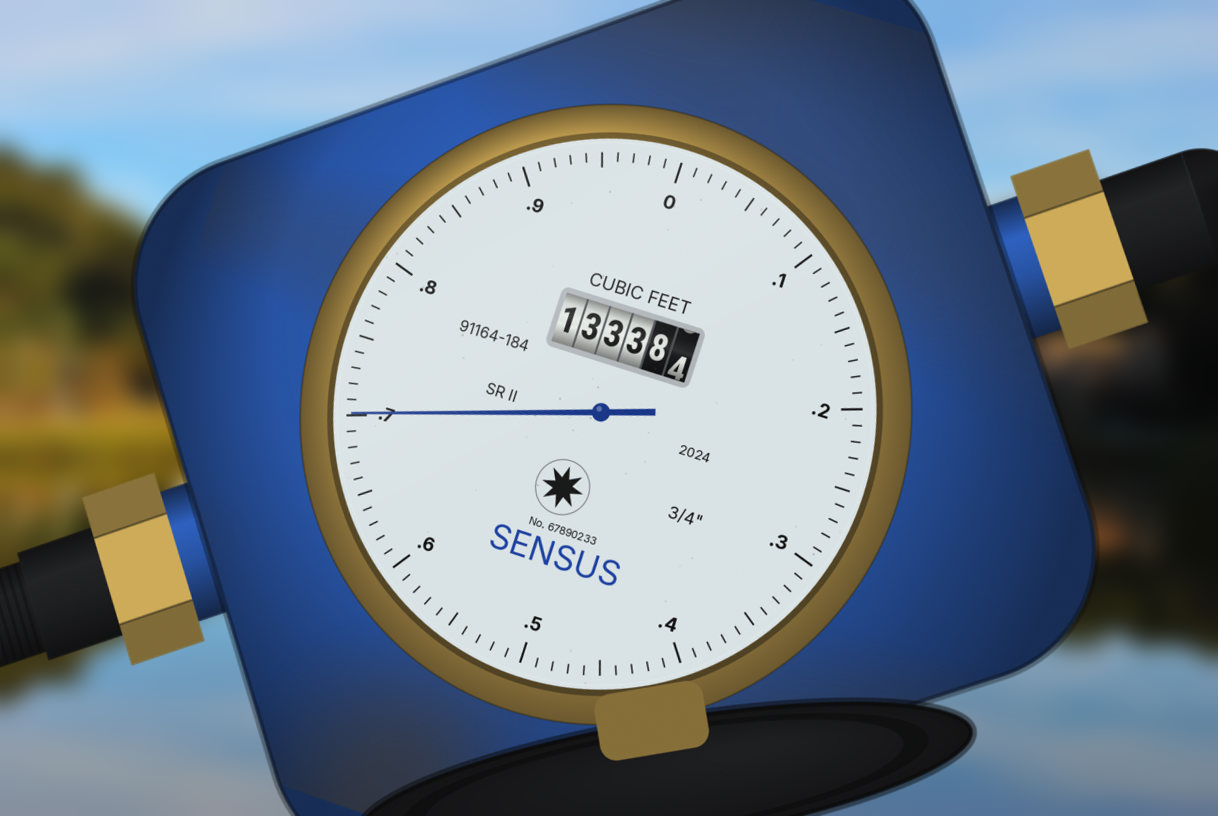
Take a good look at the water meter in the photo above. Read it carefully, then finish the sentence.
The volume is 133383.70 ft³
